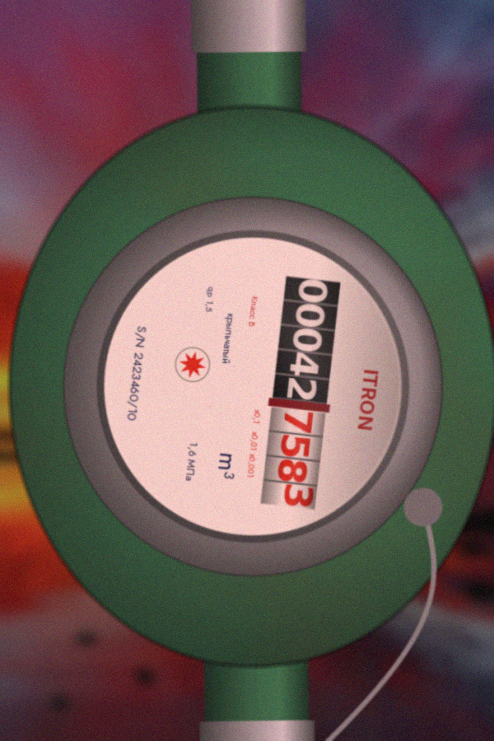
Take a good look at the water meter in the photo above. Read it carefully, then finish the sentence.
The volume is 42.7583 m³
